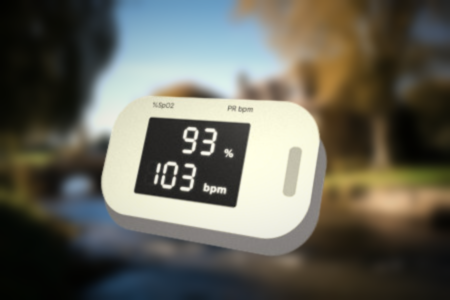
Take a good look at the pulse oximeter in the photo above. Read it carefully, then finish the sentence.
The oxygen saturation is 93 %
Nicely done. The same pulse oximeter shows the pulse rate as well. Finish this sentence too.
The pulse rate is 103 bpm
